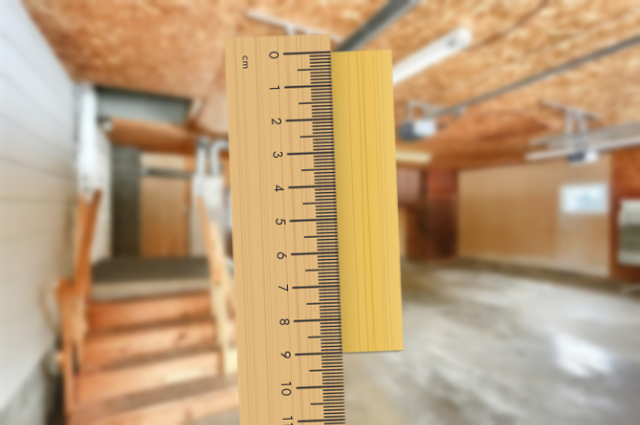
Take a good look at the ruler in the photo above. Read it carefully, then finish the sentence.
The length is 9 cm
